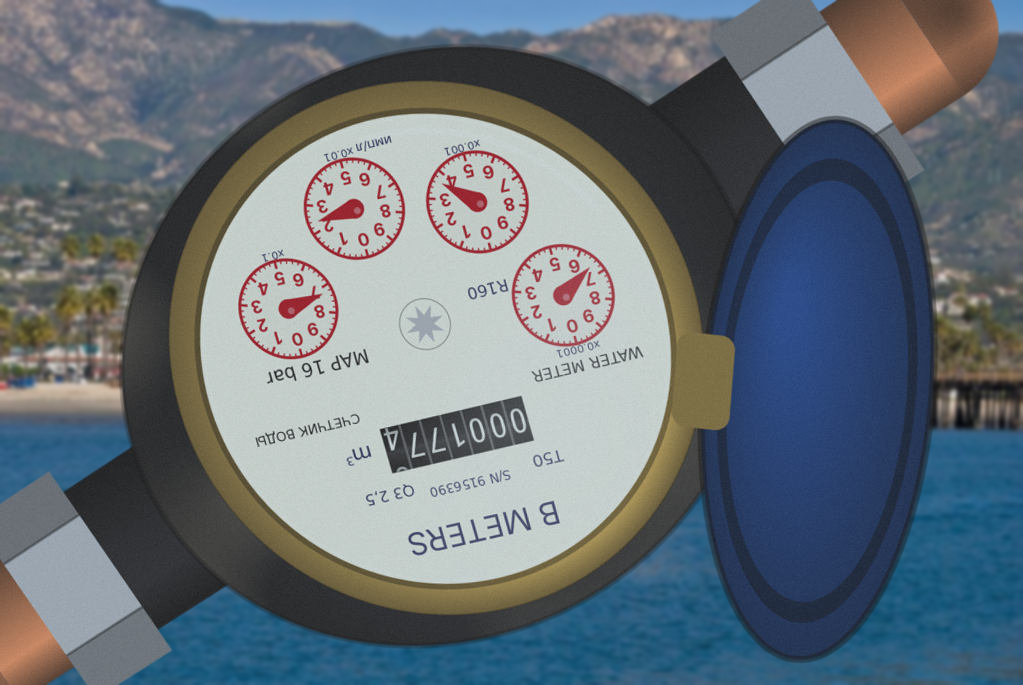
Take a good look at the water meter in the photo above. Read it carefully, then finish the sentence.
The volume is 1773.7236 m³
